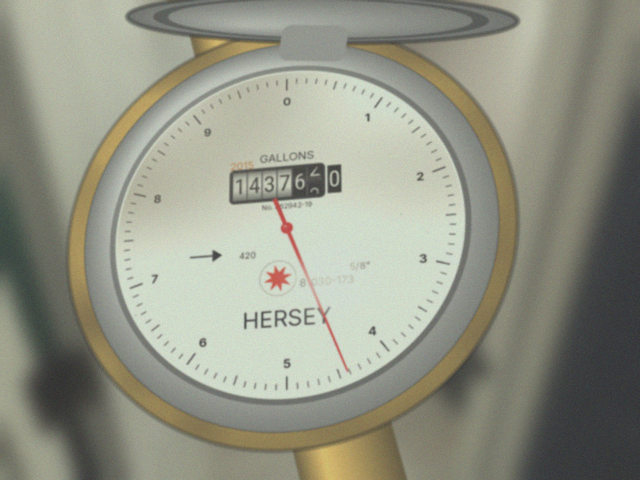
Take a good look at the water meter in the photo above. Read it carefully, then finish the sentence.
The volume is 1437624.4 gal
